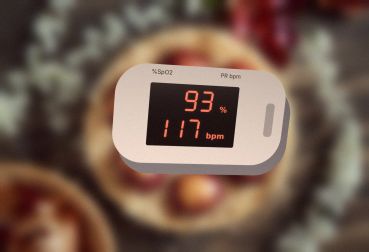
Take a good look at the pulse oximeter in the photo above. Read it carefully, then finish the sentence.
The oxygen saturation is 93 %
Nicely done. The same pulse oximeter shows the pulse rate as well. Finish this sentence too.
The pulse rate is 117 bpm
